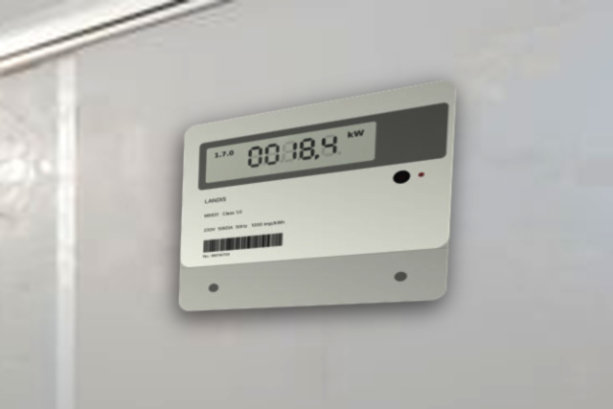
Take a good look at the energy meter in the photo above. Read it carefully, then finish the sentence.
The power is 18.4 kW
